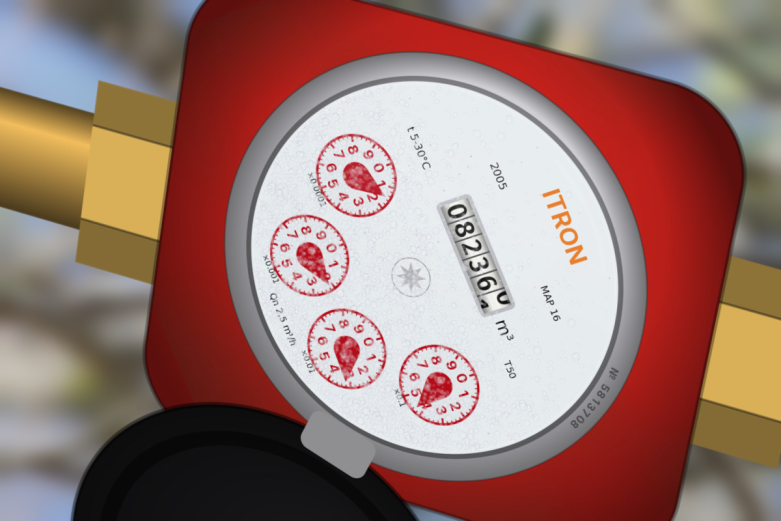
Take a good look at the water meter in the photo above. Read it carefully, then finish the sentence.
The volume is 82360.4321 m³
